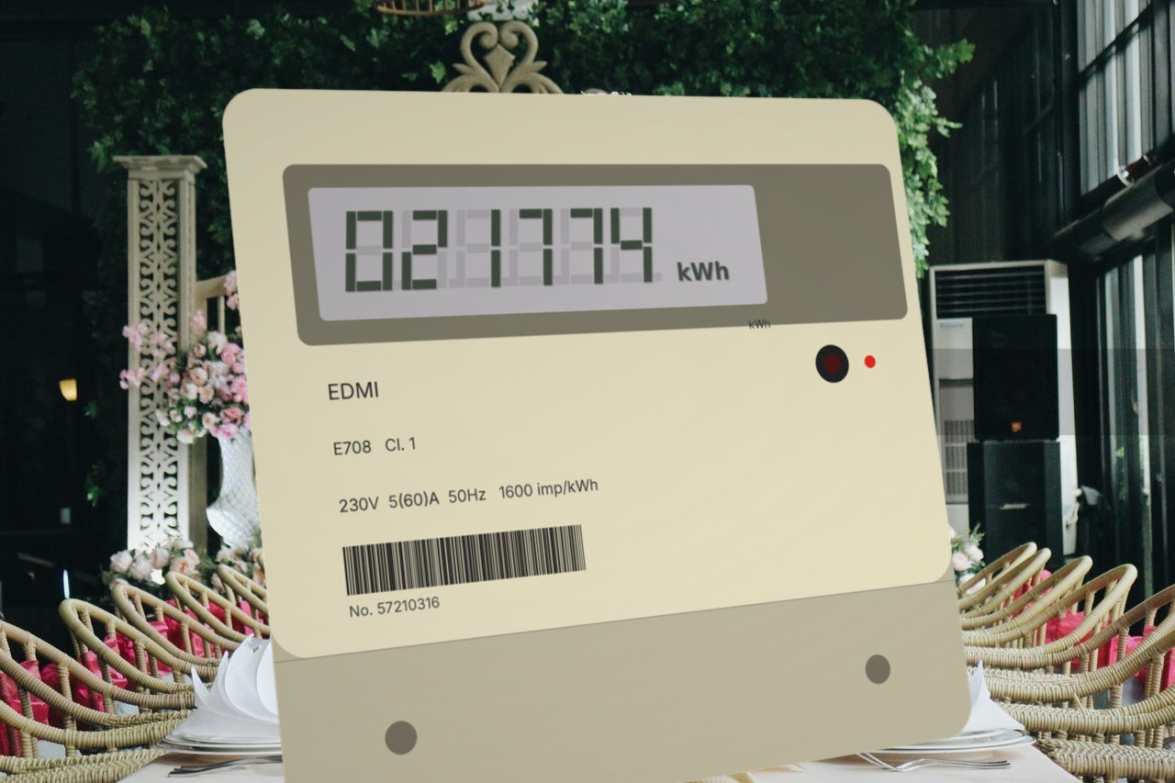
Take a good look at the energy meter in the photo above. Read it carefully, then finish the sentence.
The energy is 21774 kWh
